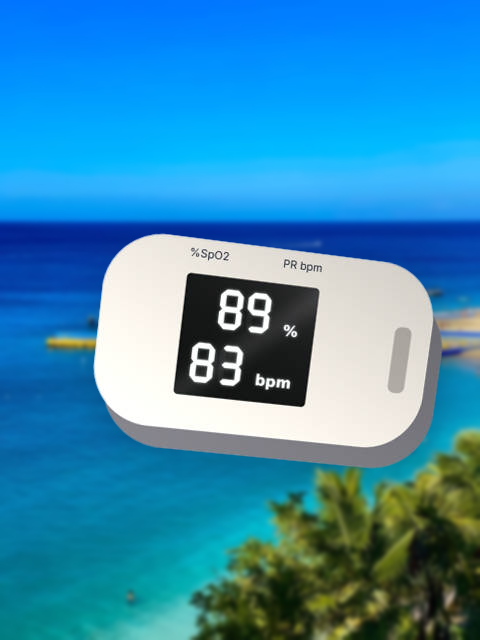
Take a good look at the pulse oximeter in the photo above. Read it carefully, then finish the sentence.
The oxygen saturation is 89 %
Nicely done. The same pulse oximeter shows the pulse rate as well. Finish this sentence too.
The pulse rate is 83 bpm
